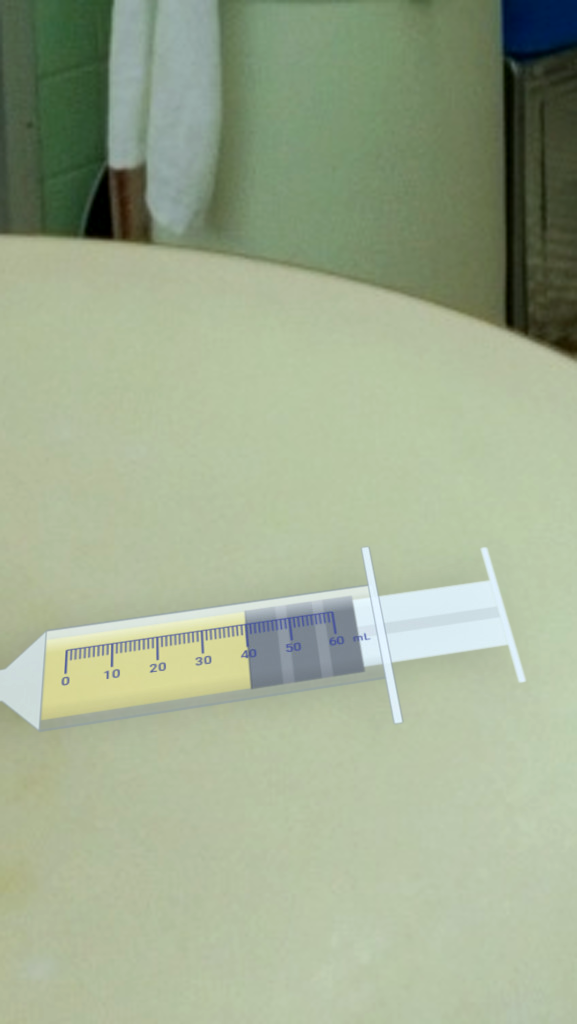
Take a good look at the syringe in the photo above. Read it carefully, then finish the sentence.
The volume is 40 mL
